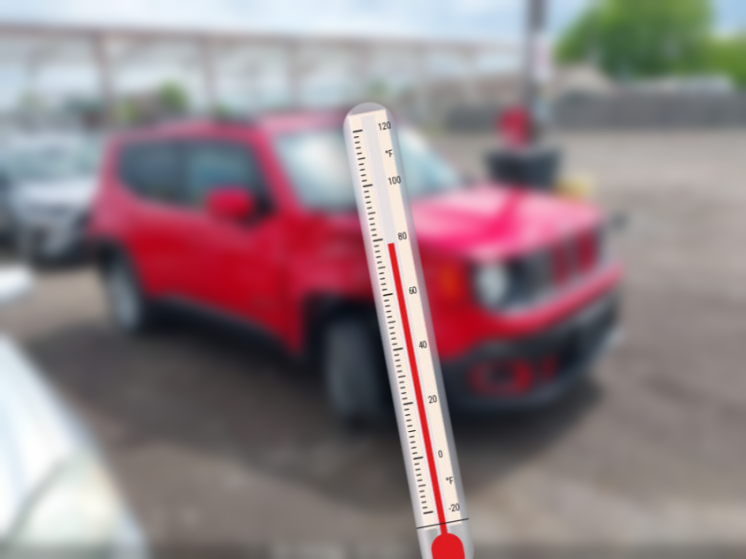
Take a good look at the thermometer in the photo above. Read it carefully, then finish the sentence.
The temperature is 78 °F
